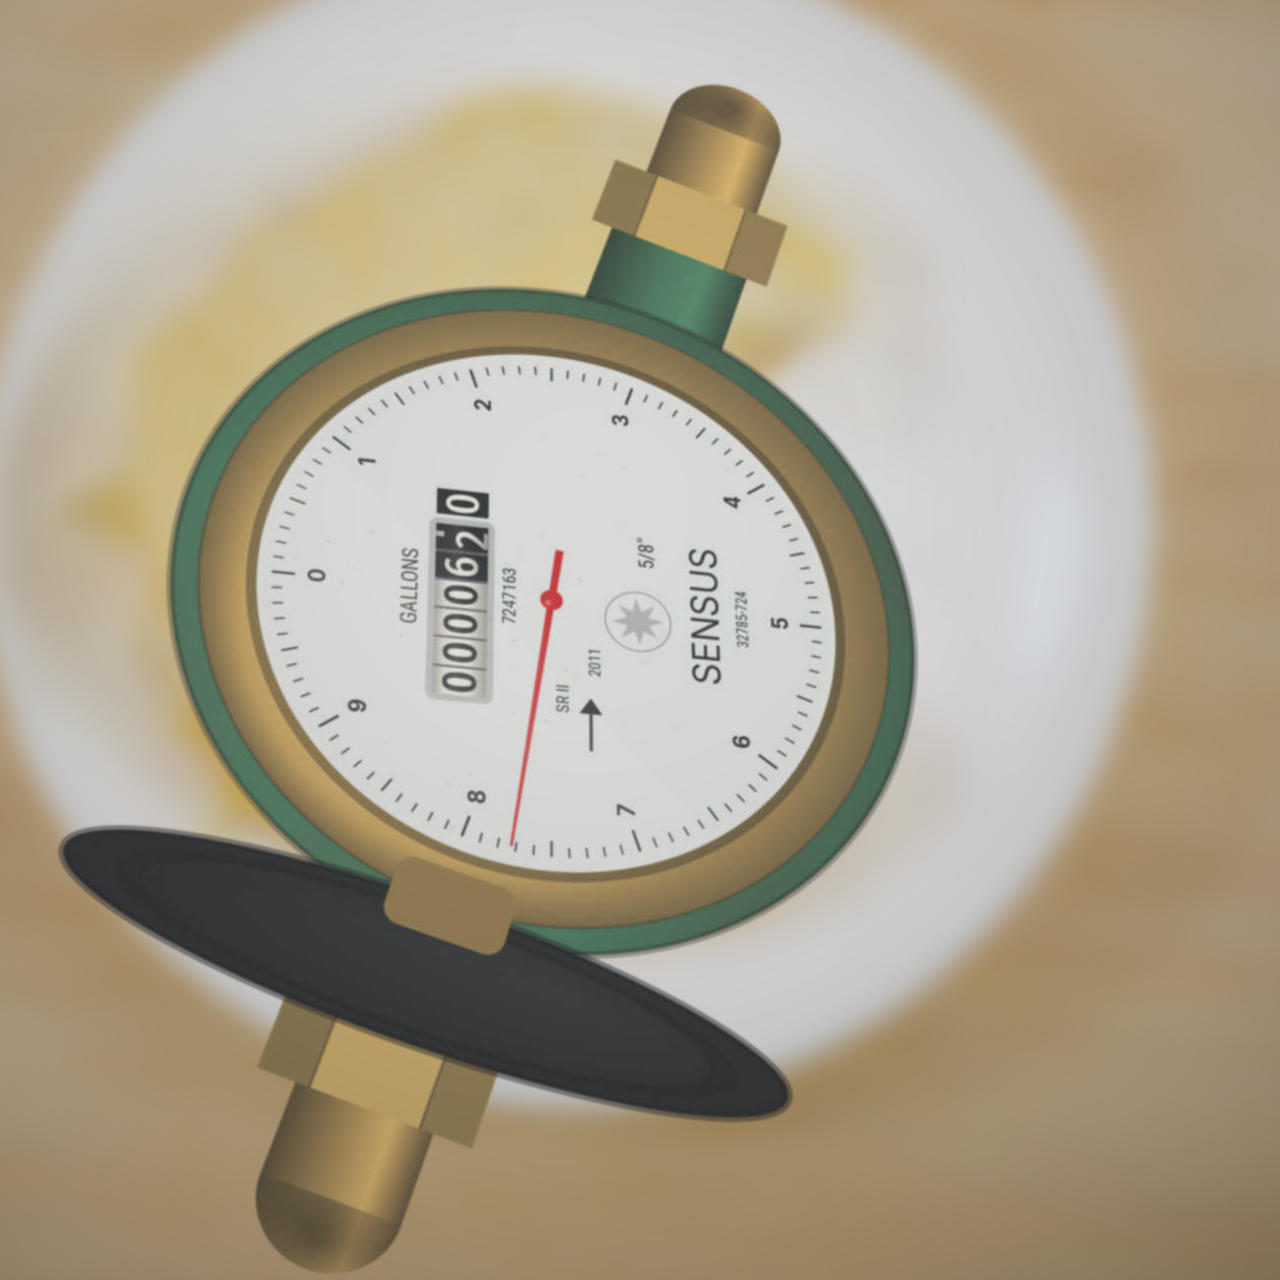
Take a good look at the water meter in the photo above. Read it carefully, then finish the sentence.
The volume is 617.7 gal
